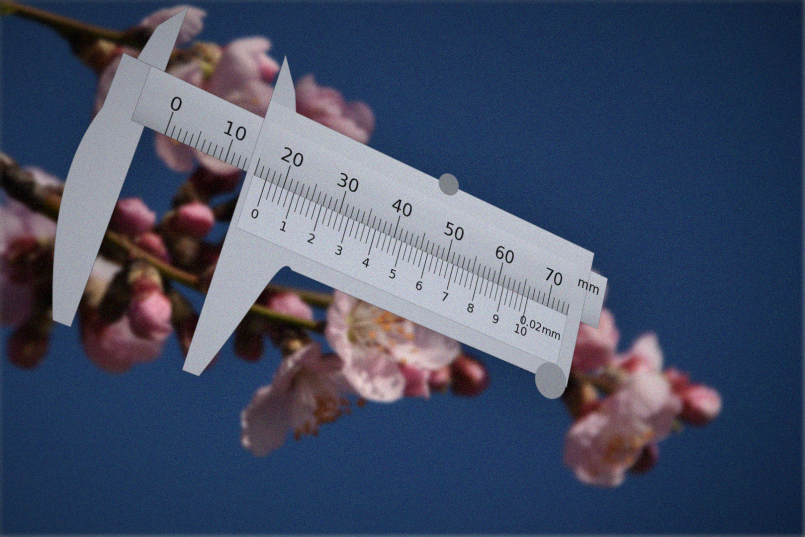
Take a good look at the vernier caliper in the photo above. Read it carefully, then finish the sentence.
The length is 17.0 mm
